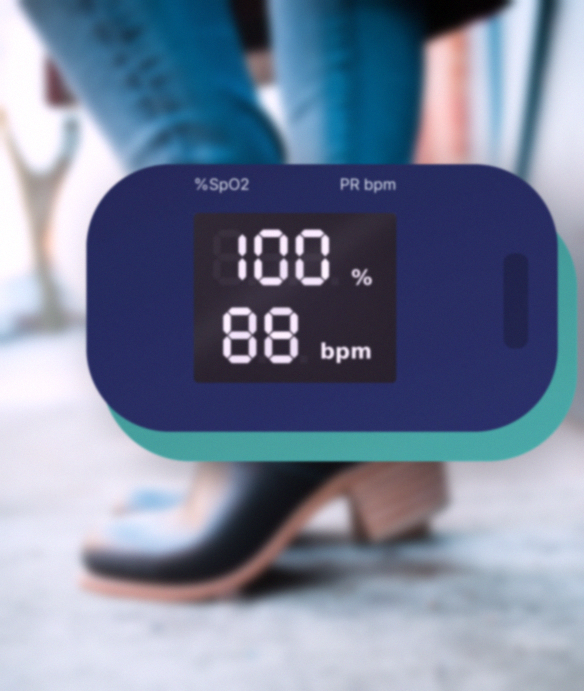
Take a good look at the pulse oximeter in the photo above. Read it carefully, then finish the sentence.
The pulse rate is 88 bpm
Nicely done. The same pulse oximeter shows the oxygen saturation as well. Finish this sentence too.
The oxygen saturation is 100 %
